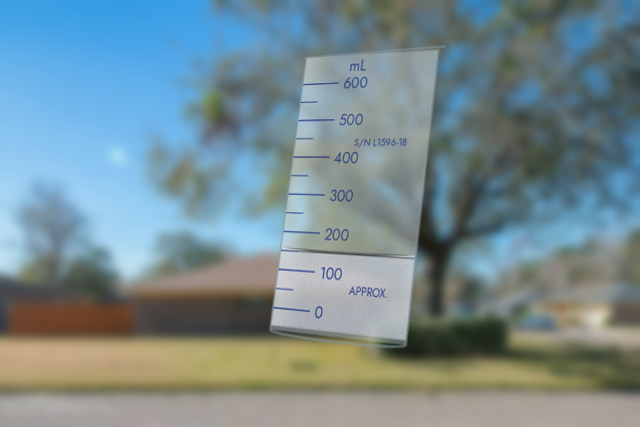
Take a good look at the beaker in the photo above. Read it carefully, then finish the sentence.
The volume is 150 mL
